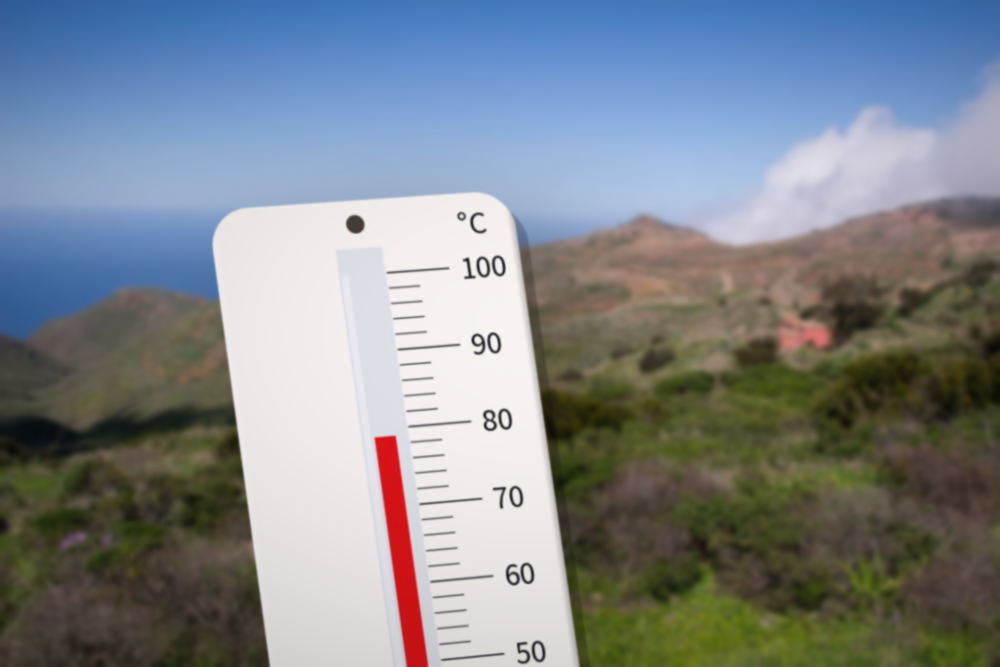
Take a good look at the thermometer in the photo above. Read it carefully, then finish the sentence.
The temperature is 79 °C
